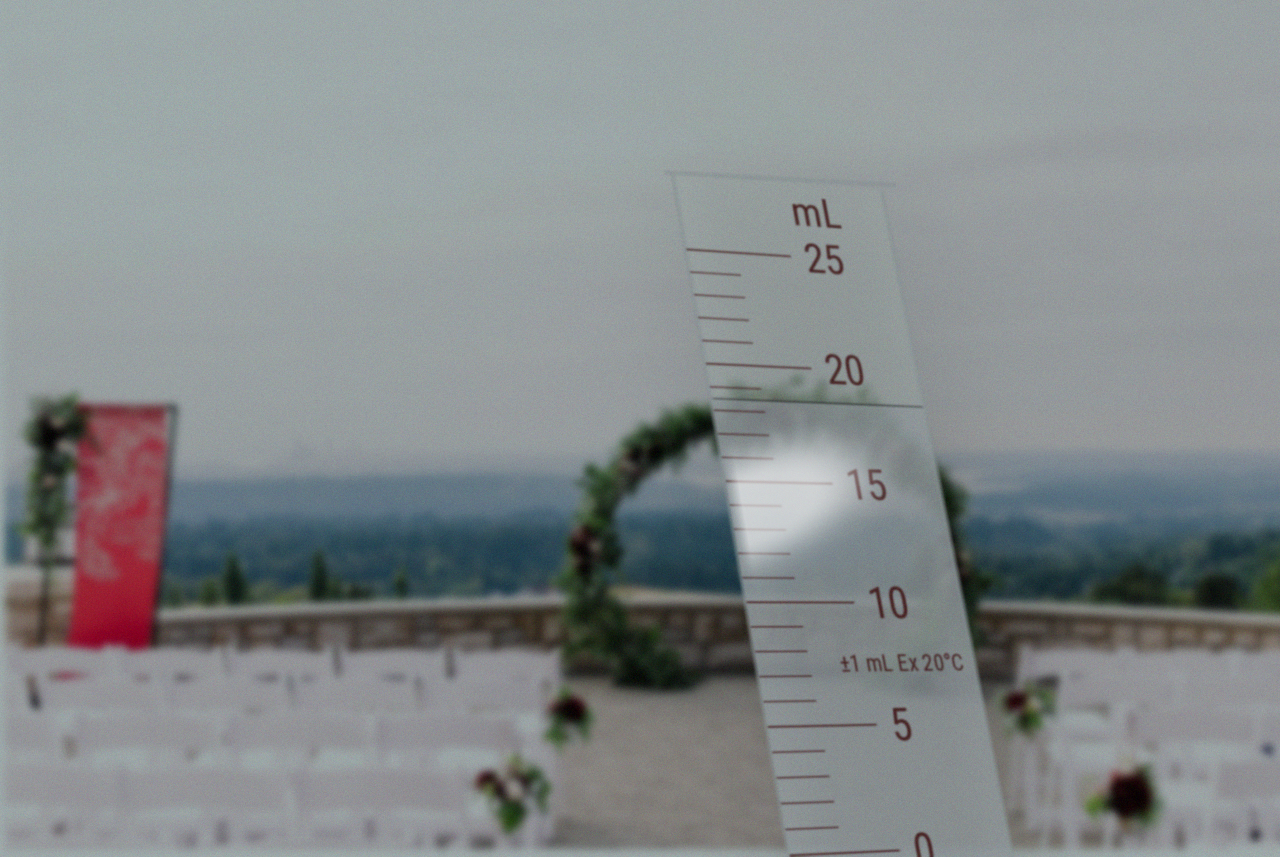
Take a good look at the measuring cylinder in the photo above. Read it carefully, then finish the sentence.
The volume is 18.5 mL
